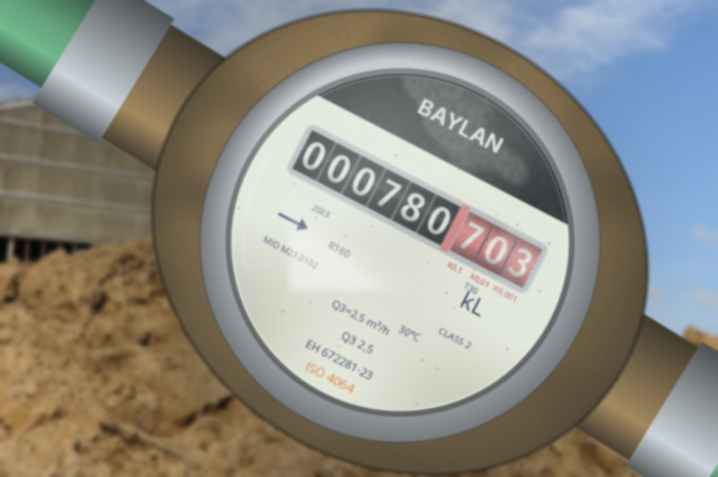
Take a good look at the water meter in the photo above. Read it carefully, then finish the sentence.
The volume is 780.703 kL
